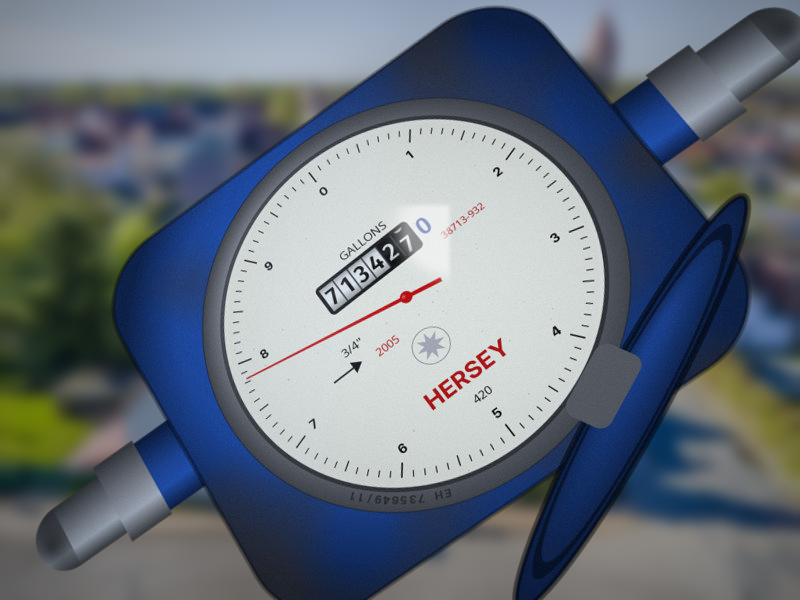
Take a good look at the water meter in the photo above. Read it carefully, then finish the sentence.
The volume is 7134267.8 gal
